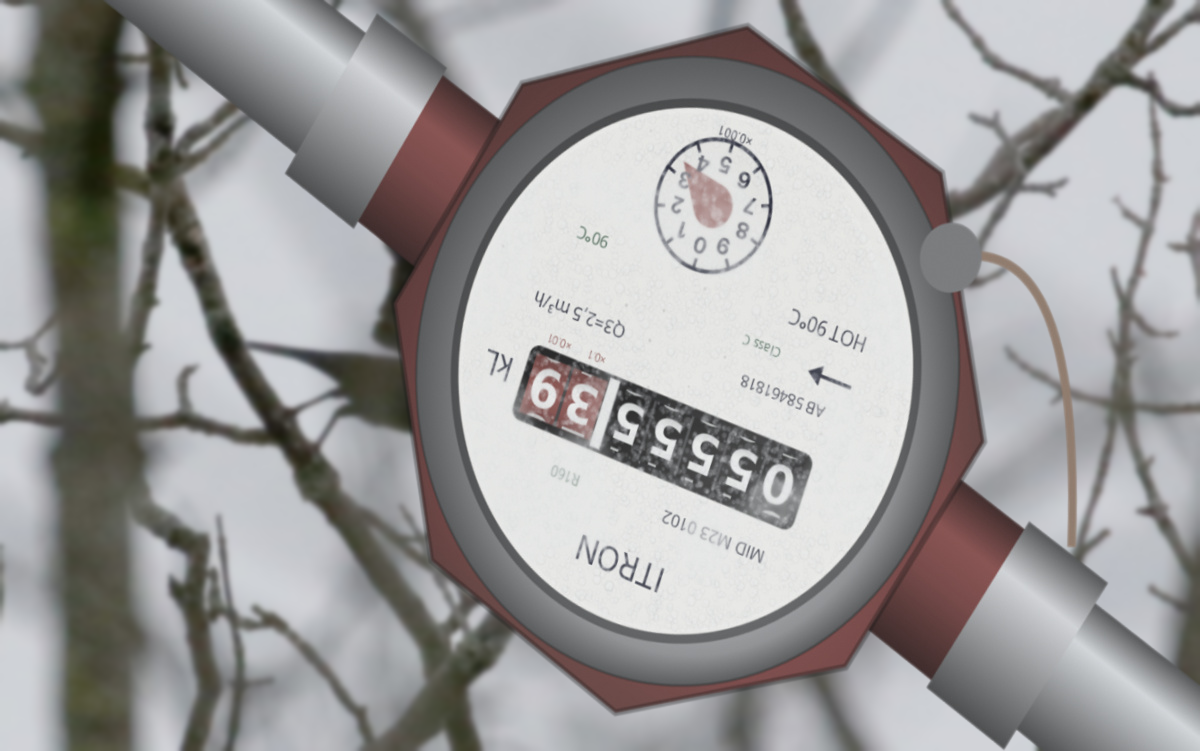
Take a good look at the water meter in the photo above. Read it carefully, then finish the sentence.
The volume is 5555.393 kL
